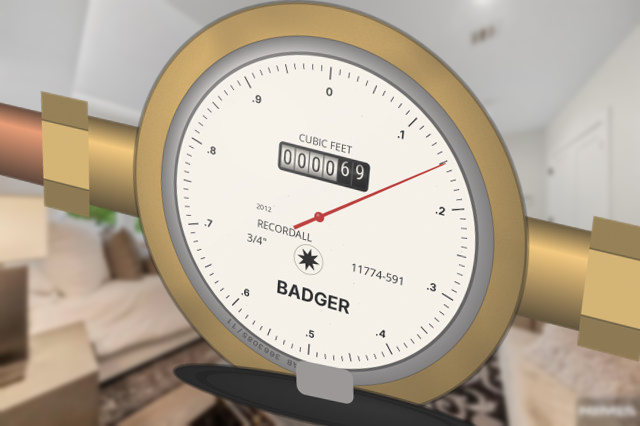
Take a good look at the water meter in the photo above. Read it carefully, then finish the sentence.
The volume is 69.15 ft³
